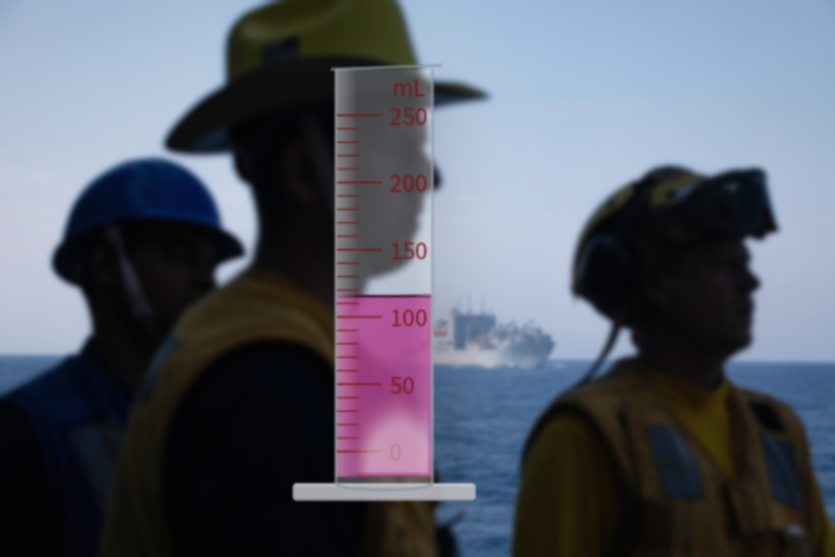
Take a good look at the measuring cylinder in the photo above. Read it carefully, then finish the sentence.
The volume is 115 mL
